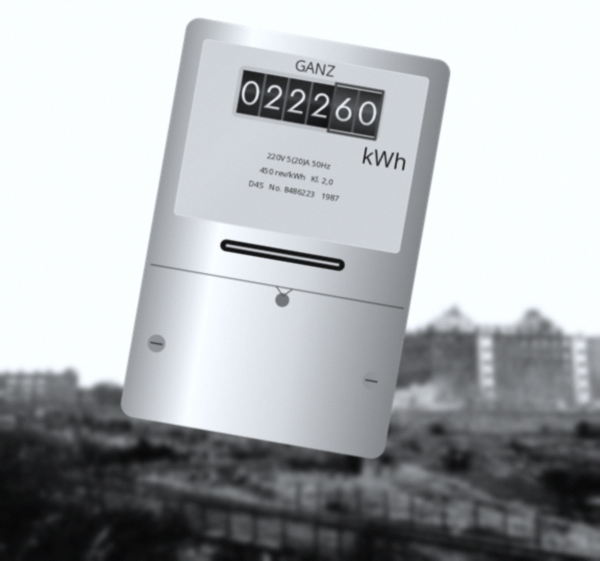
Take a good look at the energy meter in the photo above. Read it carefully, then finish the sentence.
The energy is 222.60 kWh
